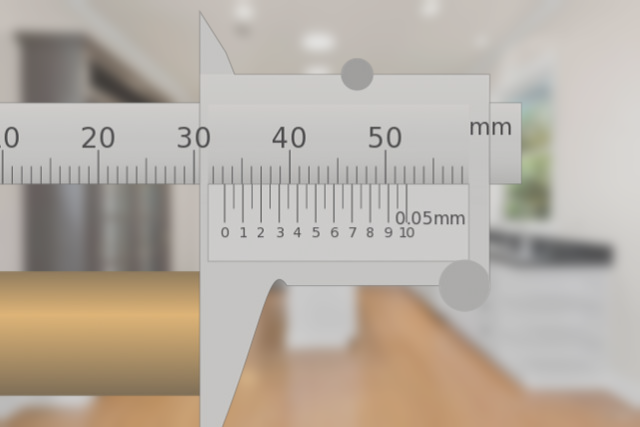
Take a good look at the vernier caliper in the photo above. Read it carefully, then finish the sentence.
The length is 33.2 mm
